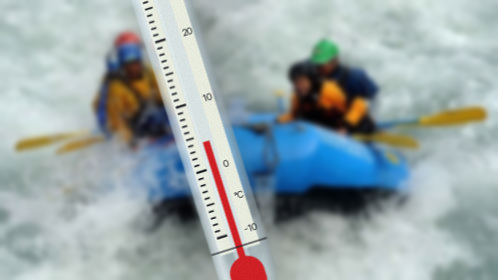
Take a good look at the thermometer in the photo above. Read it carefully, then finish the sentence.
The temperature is 4 °C
